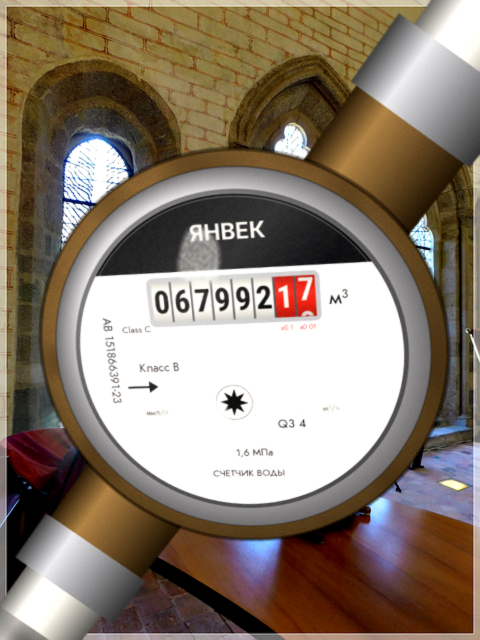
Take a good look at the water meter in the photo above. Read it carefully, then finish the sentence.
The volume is 67992.17 m³
